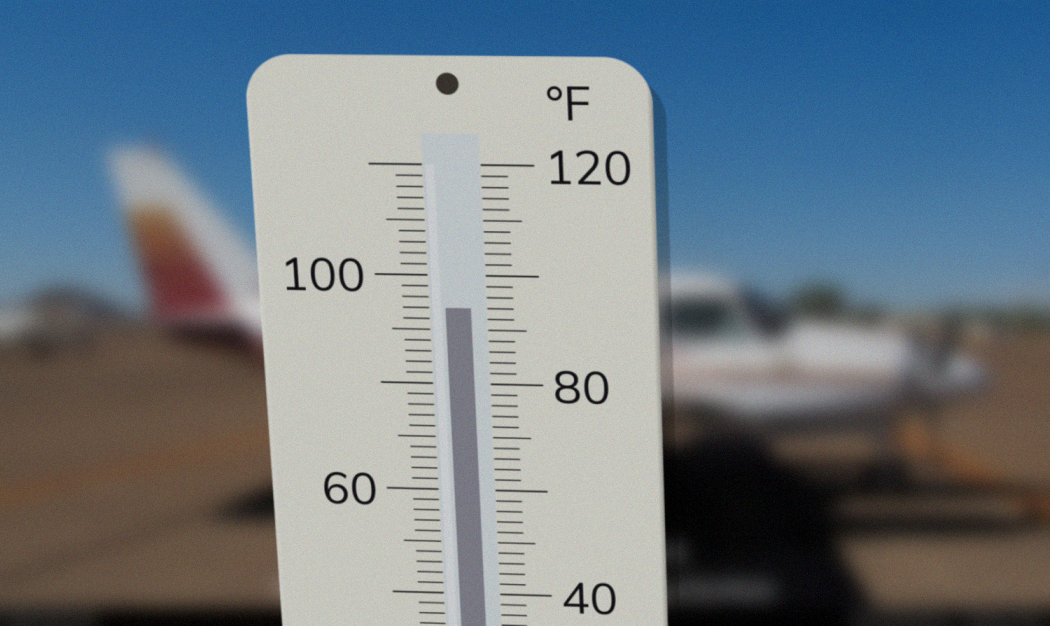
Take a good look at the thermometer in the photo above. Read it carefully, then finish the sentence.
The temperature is 94 °F
